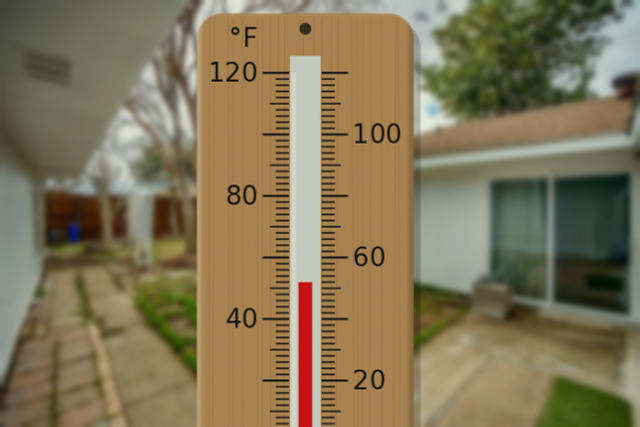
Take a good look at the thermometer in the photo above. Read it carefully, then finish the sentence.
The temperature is 52 °F
